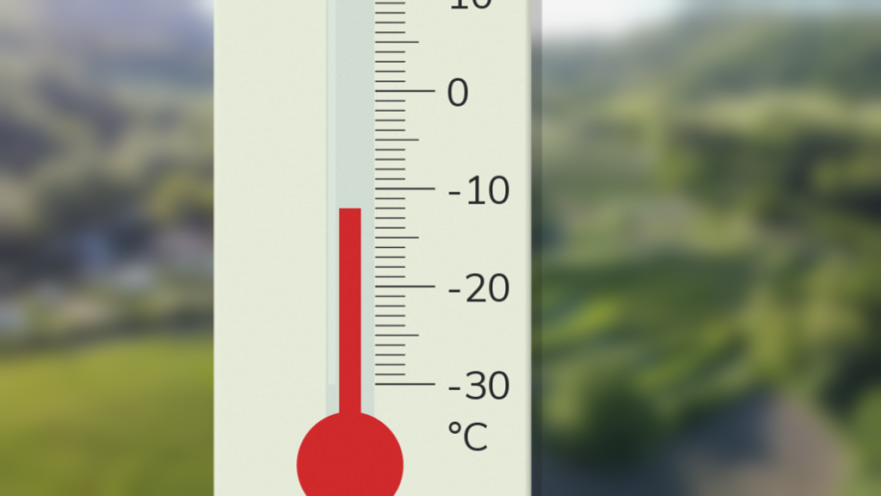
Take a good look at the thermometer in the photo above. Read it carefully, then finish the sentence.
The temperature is -12 °C
